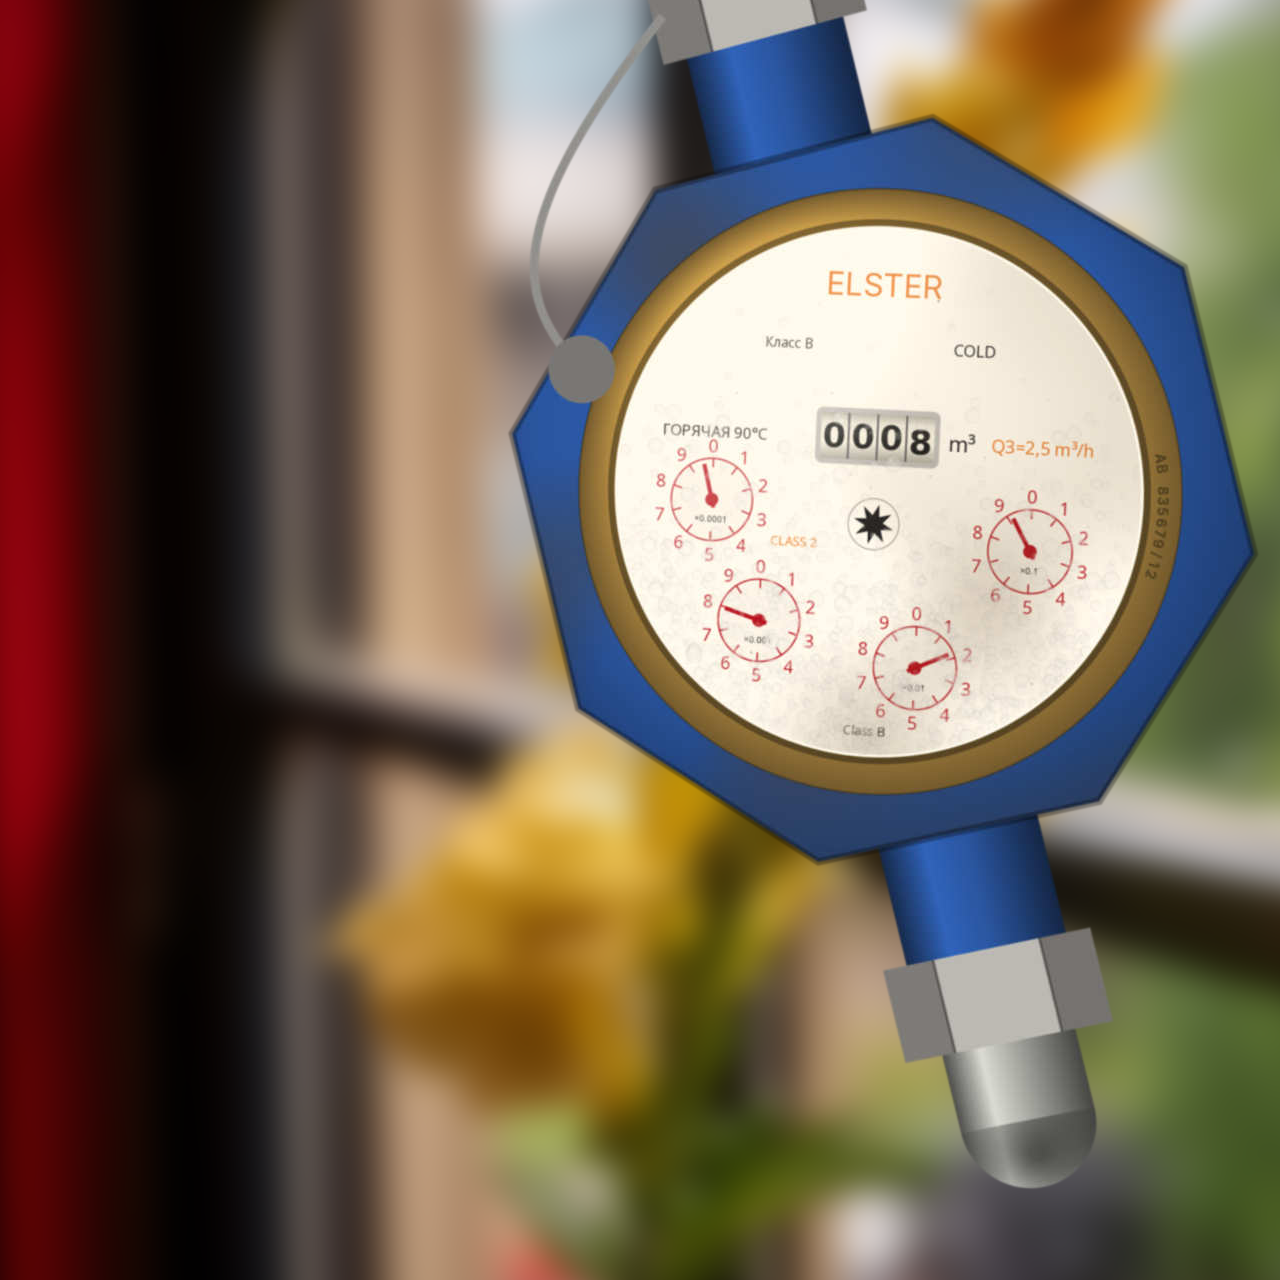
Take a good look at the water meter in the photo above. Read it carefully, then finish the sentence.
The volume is 7.9179 m³
